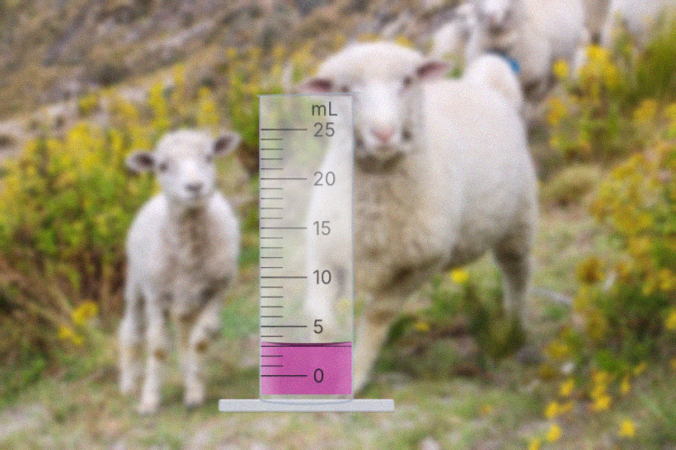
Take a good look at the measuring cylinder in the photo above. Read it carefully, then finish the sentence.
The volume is 3 mL
